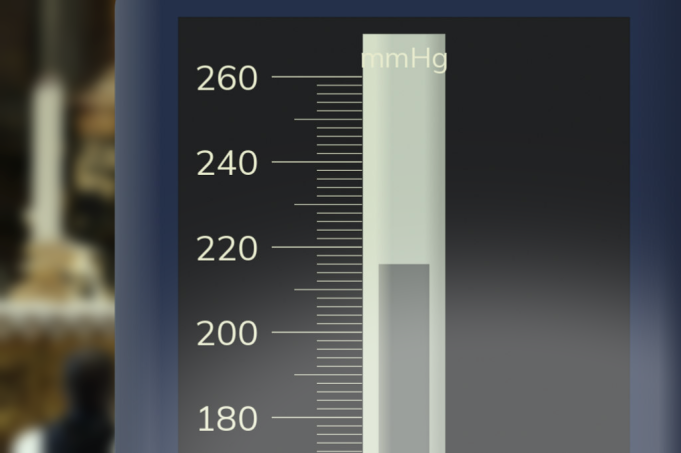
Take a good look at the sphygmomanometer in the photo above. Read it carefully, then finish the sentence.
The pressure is 216 mmHg
